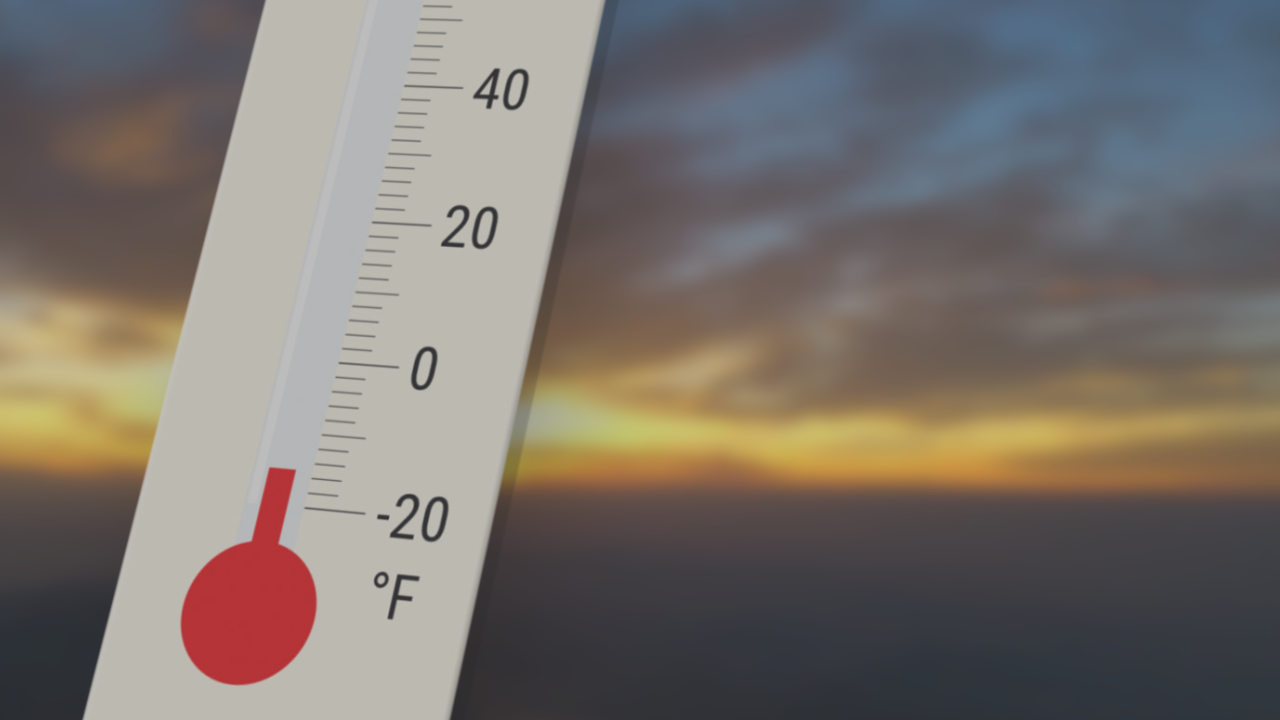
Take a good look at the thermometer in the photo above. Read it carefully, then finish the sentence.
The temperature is -15 °F
